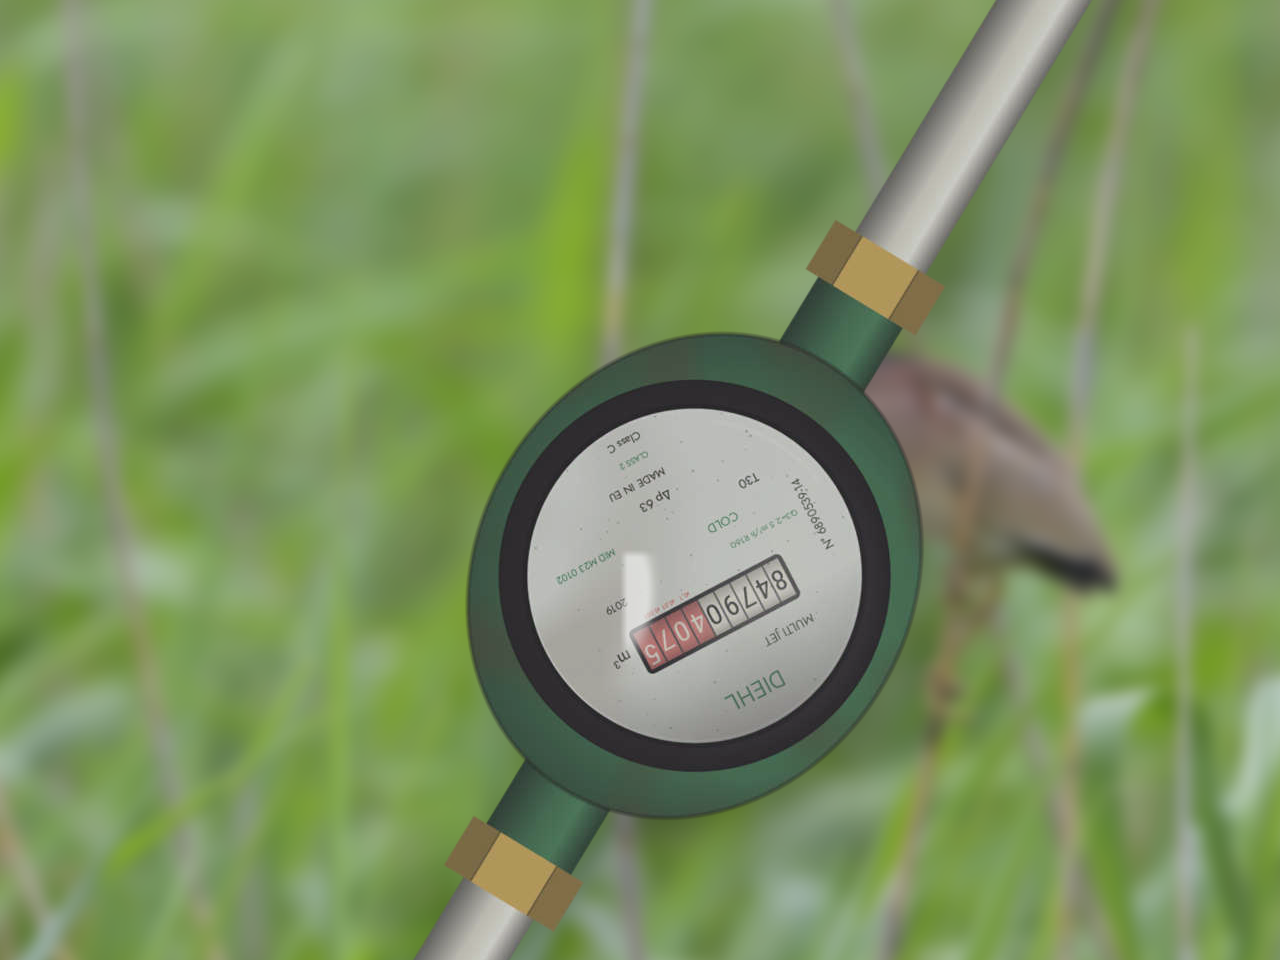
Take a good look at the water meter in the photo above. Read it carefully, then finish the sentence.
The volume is 84790.4075 m³
